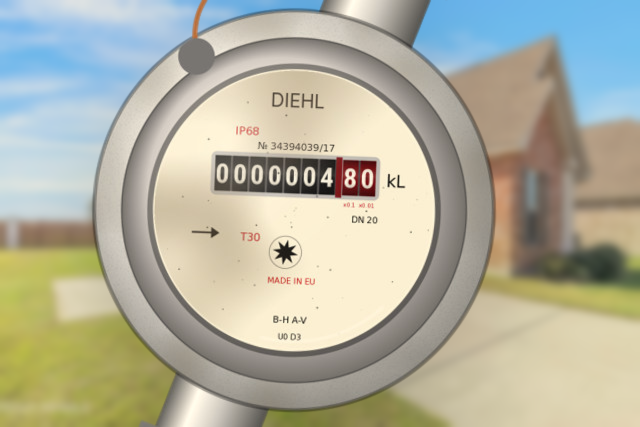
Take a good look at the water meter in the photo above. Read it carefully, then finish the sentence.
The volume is 4.80 kL
